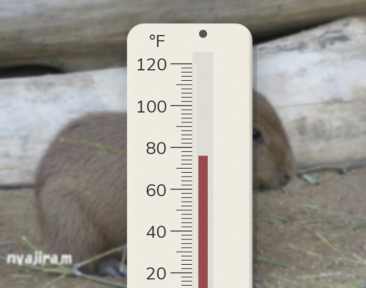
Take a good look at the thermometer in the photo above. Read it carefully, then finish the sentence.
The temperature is 76 °F
